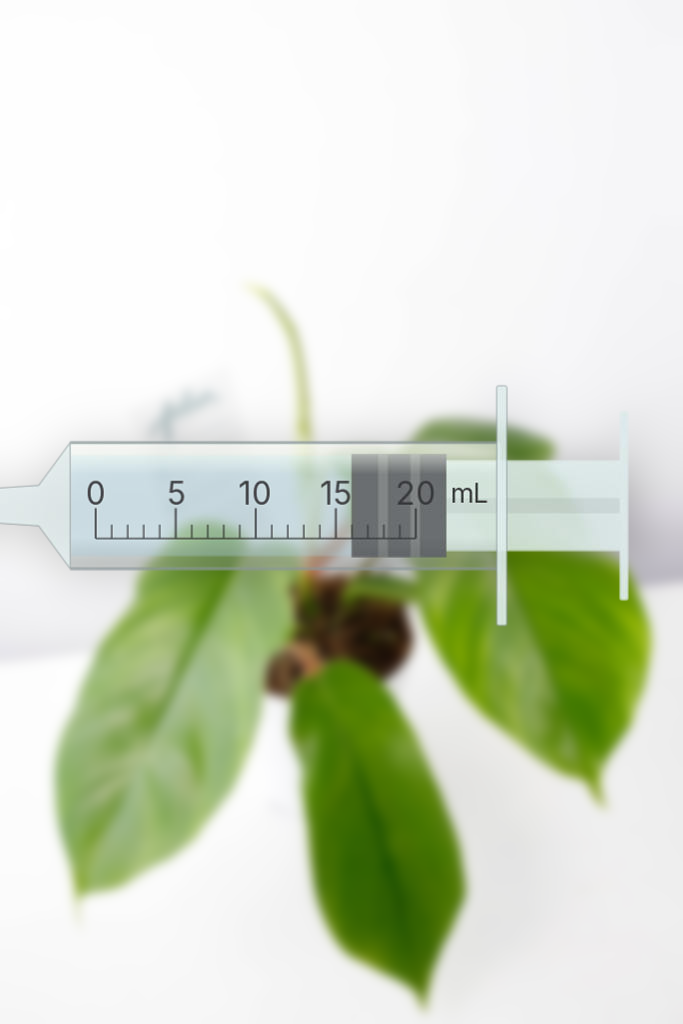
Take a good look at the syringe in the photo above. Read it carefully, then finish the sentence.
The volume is 16 mL
